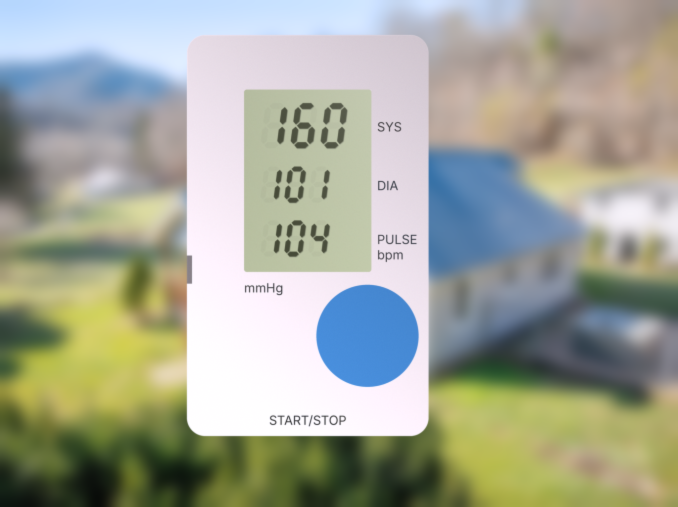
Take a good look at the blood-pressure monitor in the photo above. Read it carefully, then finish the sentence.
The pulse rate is 104 bpm
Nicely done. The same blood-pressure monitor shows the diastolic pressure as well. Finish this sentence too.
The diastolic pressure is 101 mmHg
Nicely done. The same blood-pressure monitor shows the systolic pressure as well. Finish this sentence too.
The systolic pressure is 160 mmHg
